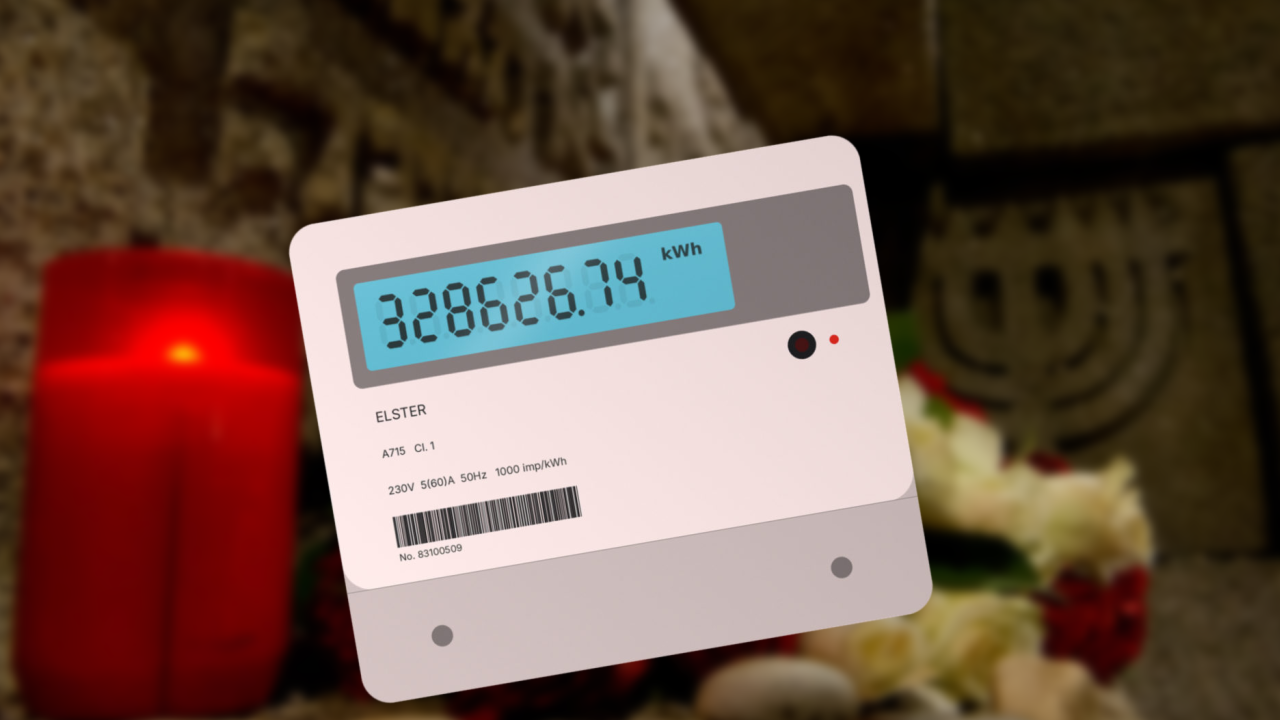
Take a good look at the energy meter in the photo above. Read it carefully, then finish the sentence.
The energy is 328626.74 kWh
